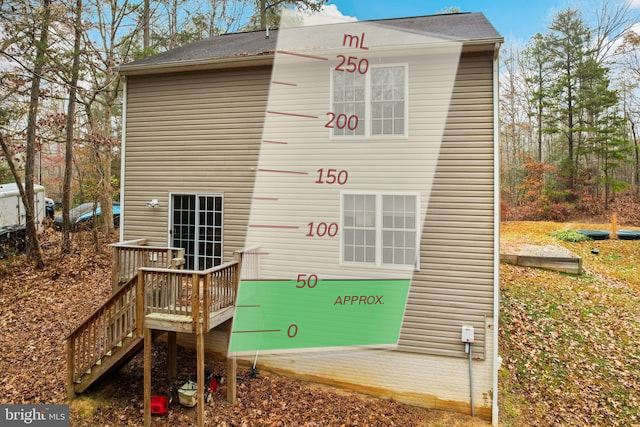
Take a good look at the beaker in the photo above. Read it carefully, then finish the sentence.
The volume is 50 mL
